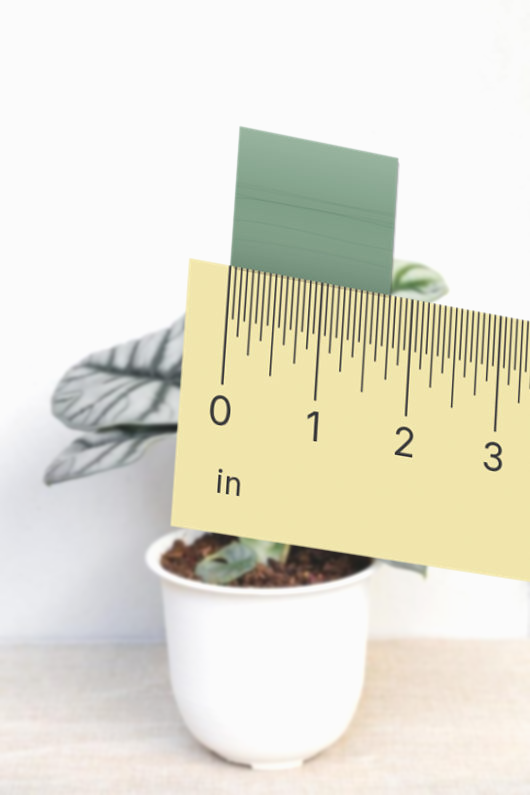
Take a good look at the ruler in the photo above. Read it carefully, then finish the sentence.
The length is 1.75 in
